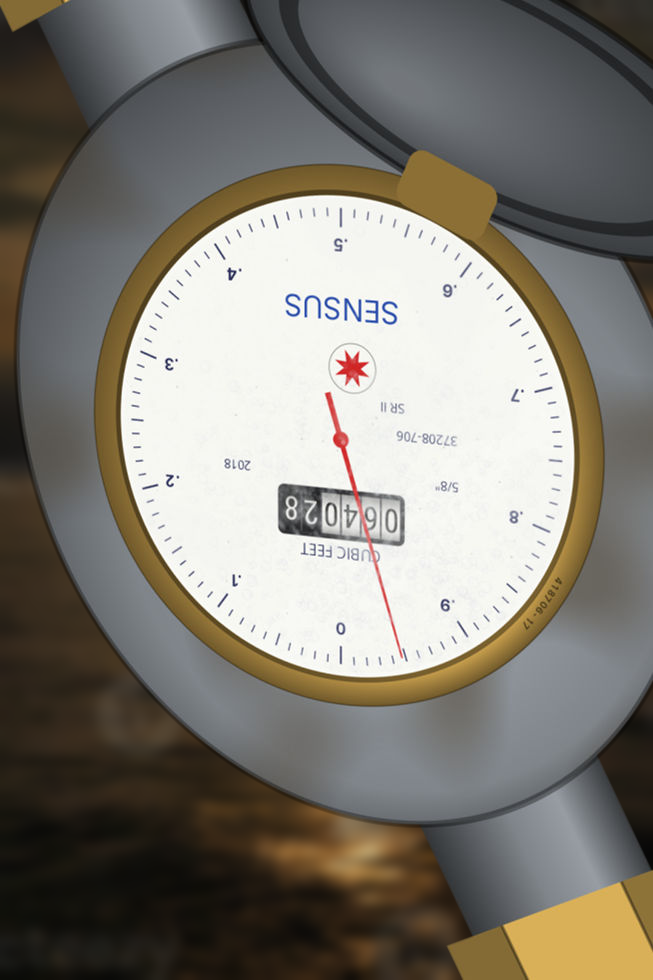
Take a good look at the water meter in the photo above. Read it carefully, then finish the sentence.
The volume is 64027.95 ft³
